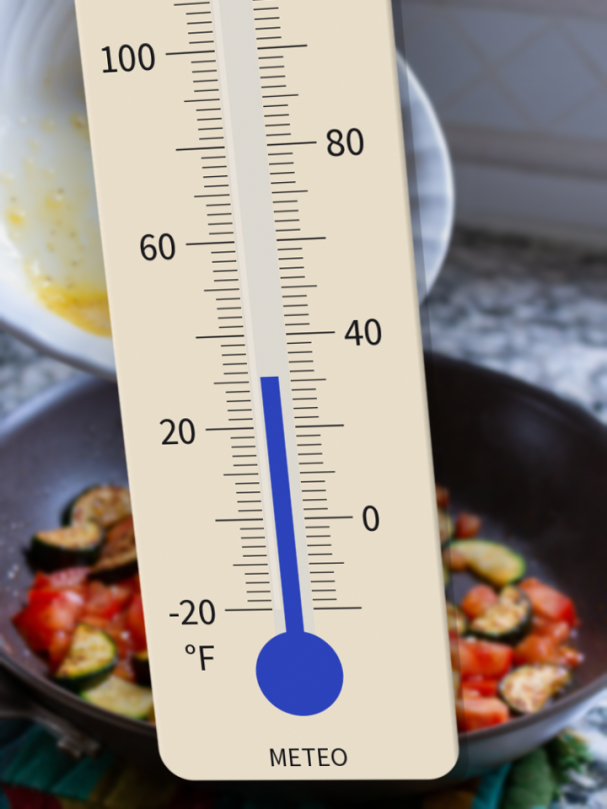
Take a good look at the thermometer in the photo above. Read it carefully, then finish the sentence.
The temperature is 31 °F
